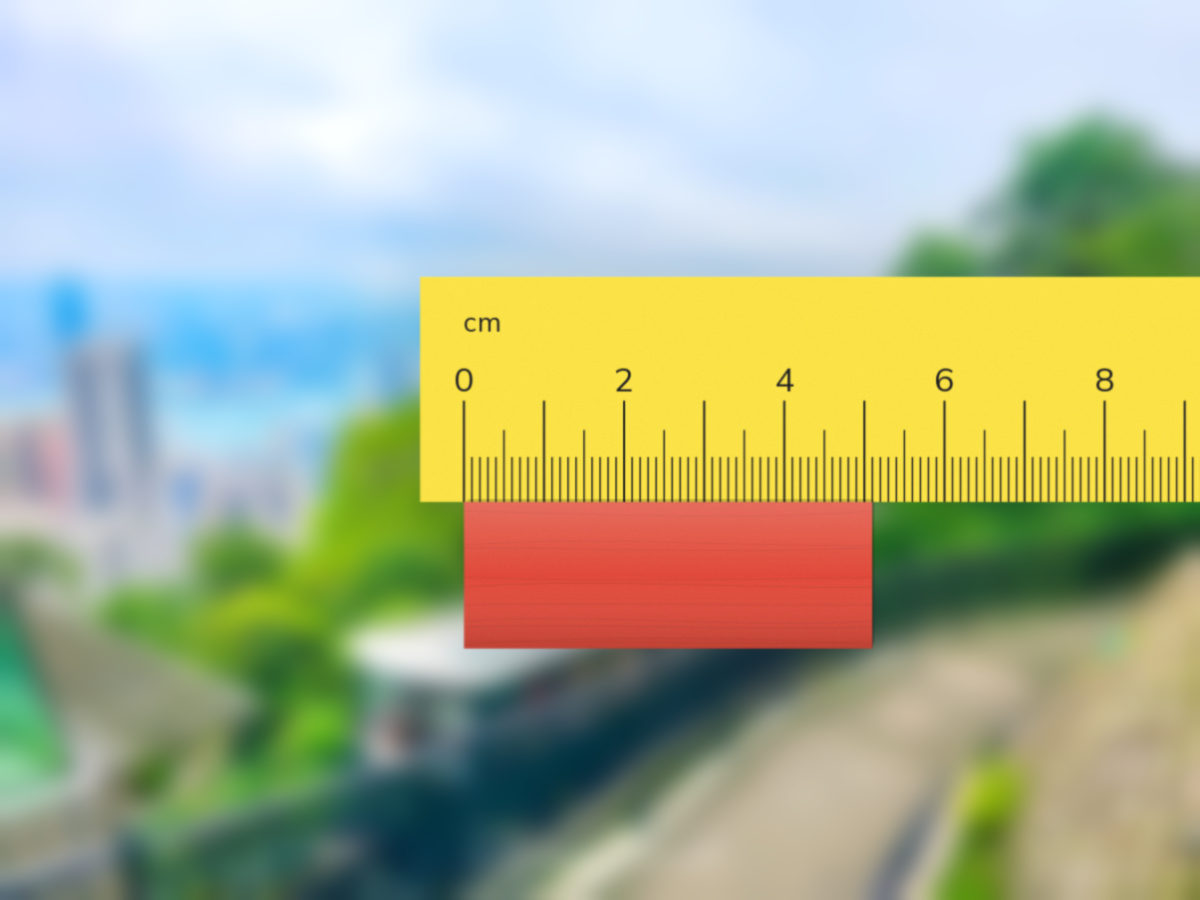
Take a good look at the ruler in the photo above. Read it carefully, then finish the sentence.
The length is 5.1 cm
